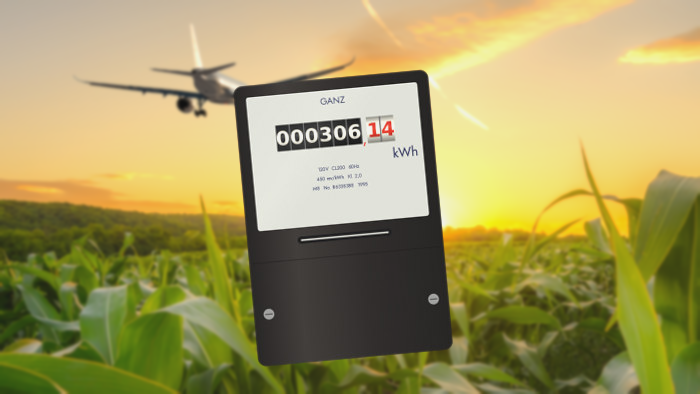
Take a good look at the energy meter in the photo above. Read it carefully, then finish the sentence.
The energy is 306.14 kWh
